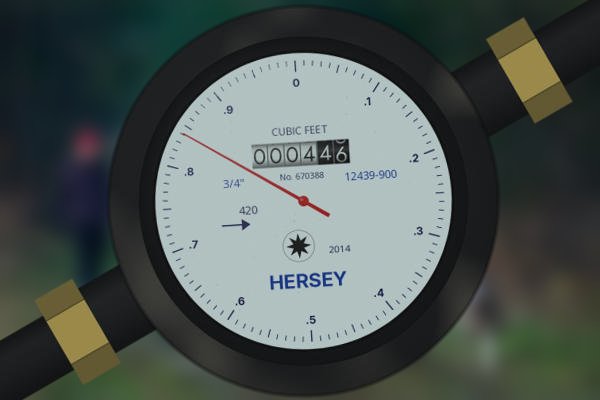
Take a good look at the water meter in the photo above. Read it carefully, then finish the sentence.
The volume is 445.84 ft³
